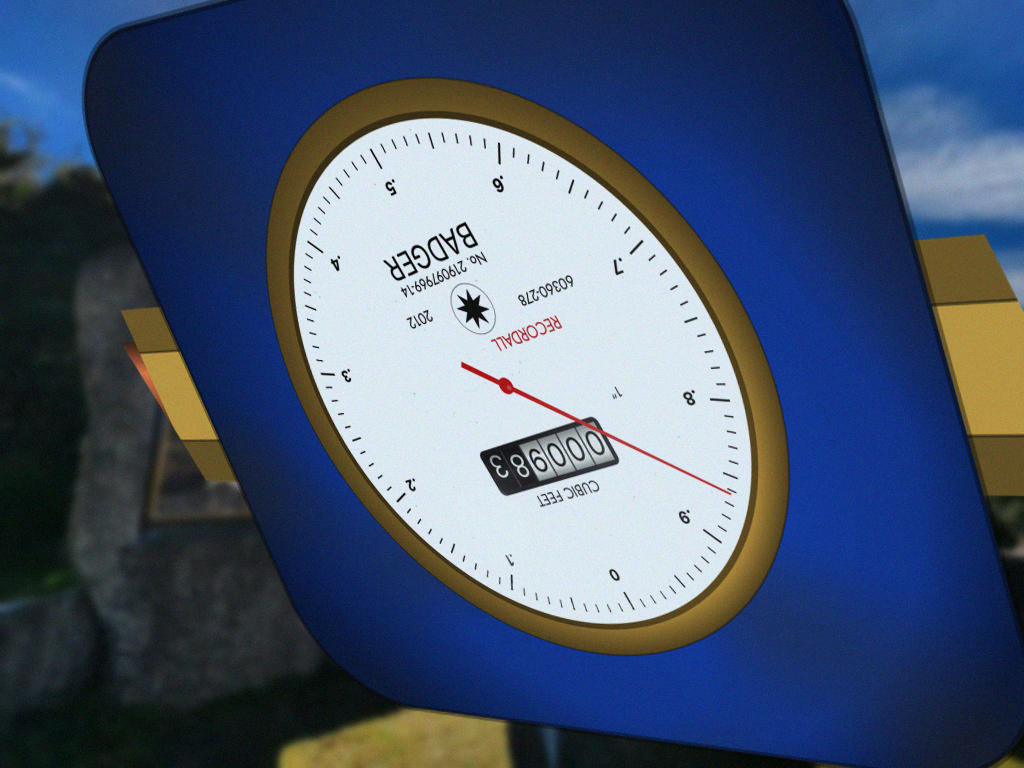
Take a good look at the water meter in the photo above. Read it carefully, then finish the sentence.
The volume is 982.86 ft³
